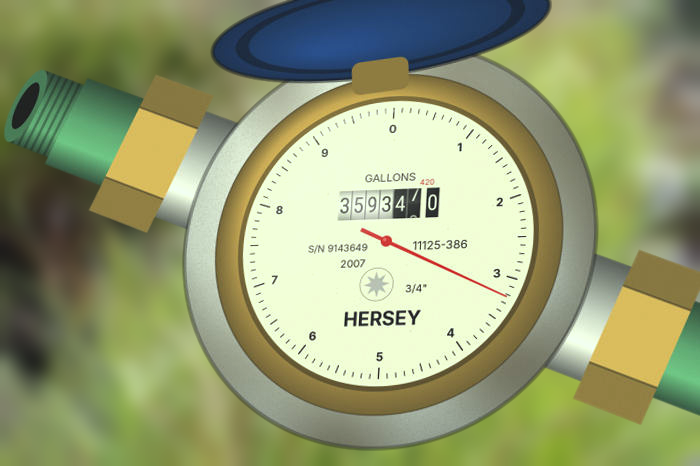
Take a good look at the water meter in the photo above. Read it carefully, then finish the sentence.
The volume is 3593473.2 gal
